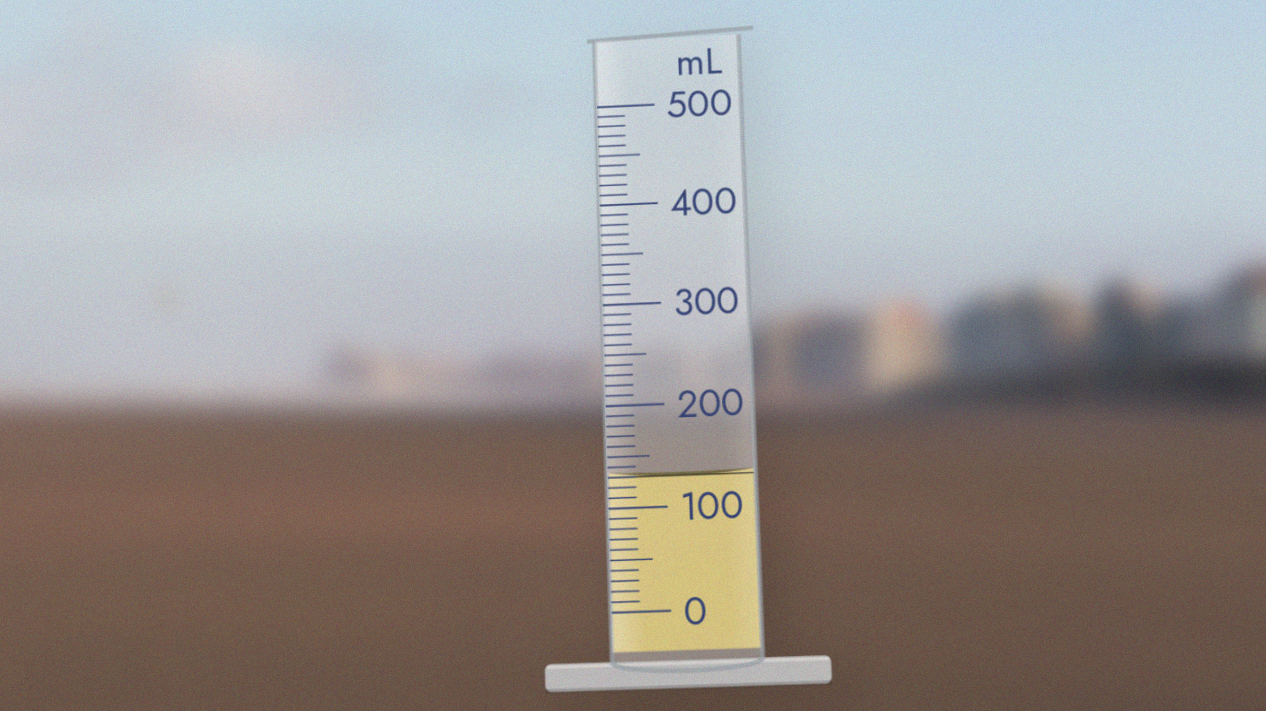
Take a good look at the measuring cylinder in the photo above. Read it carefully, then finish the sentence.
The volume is 130 mL
